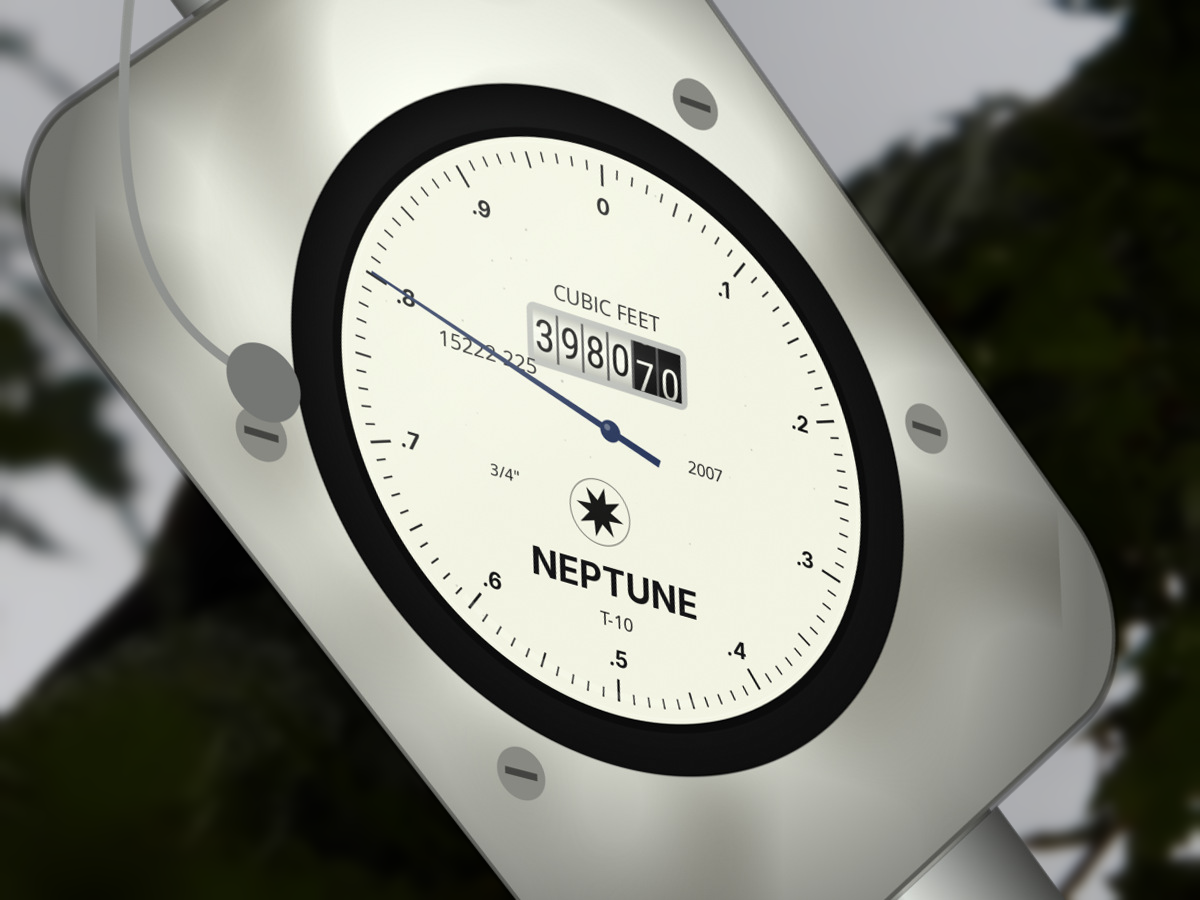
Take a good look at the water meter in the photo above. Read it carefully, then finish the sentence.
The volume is 398069.80 ft³
